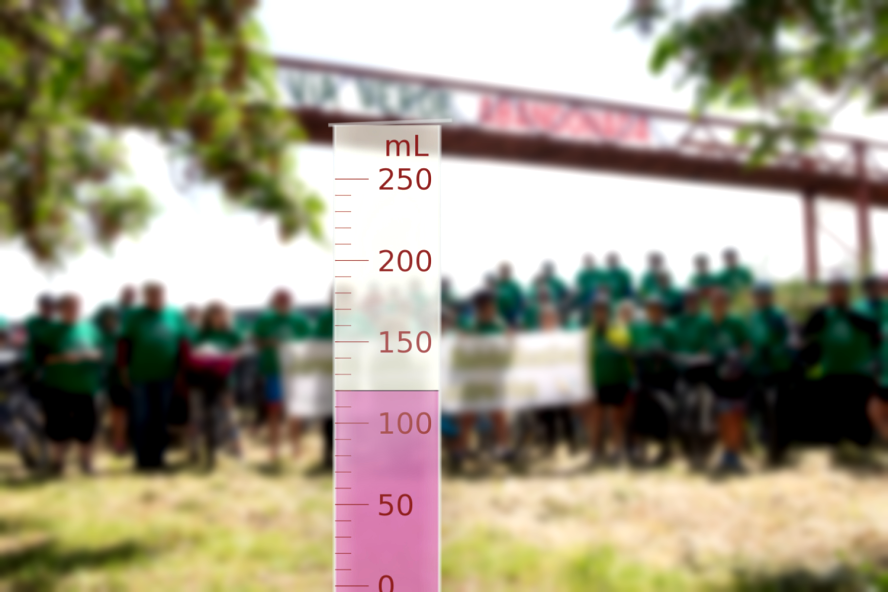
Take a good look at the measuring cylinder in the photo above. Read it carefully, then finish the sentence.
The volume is 120 mL
